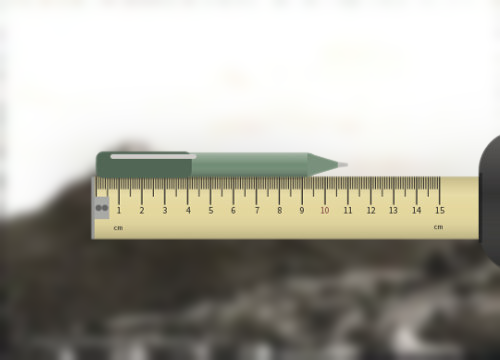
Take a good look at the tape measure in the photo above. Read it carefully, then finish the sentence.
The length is 11 cm
